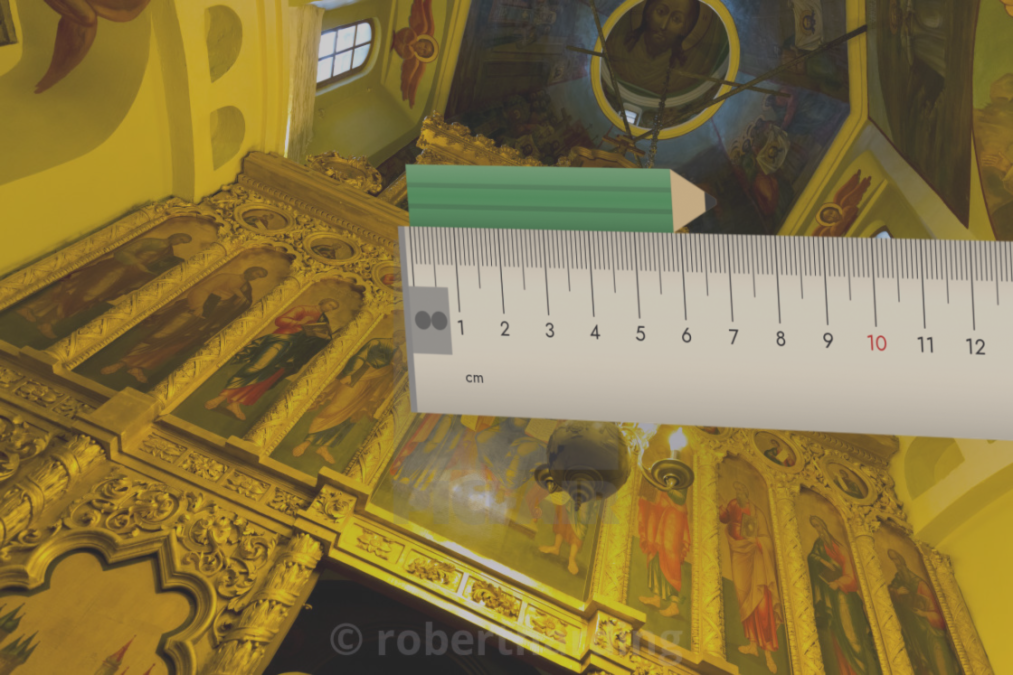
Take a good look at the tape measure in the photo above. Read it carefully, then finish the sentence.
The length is 6.8 cm
